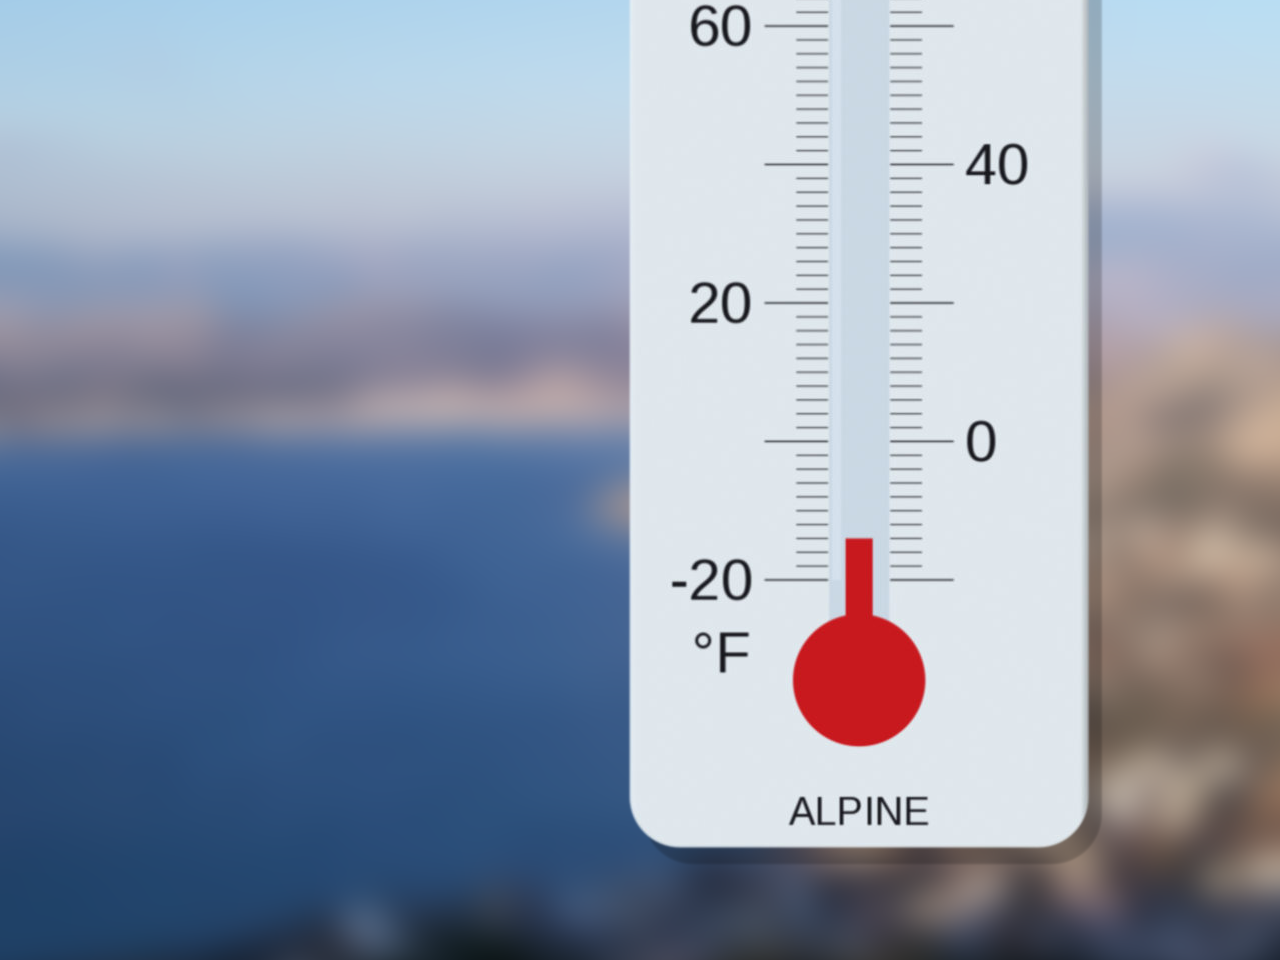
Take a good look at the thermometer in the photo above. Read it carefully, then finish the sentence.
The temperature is -14 °F
